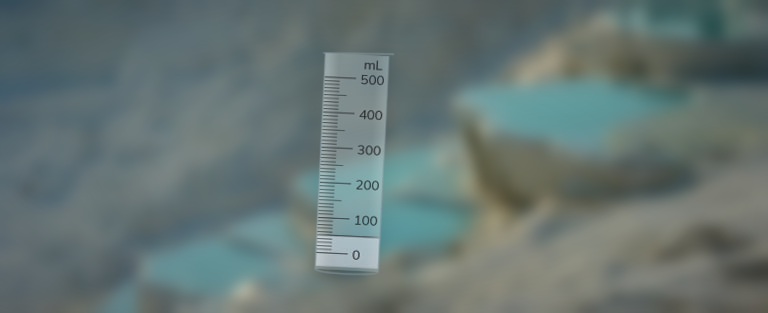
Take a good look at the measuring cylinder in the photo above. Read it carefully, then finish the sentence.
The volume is 50 mL
